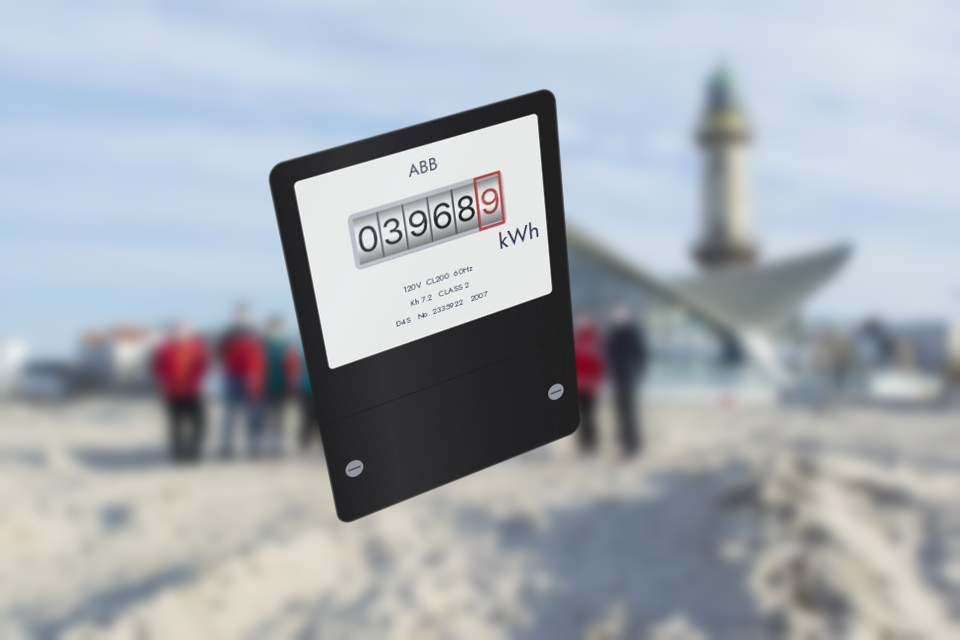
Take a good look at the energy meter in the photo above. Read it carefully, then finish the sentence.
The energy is 3968.9 kWh
